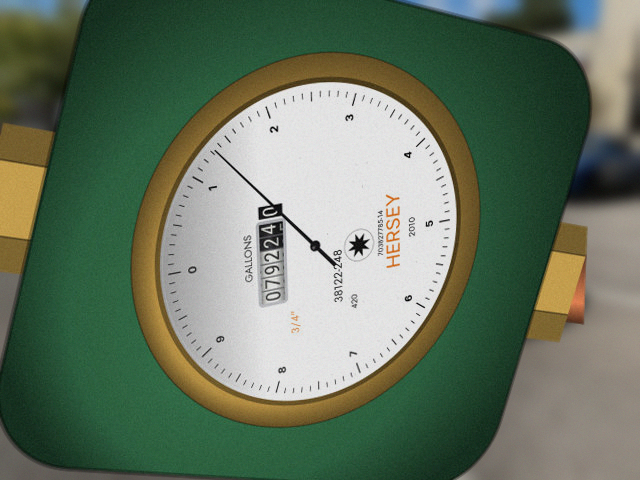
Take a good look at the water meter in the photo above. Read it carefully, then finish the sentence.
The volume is 792241.3 gal
